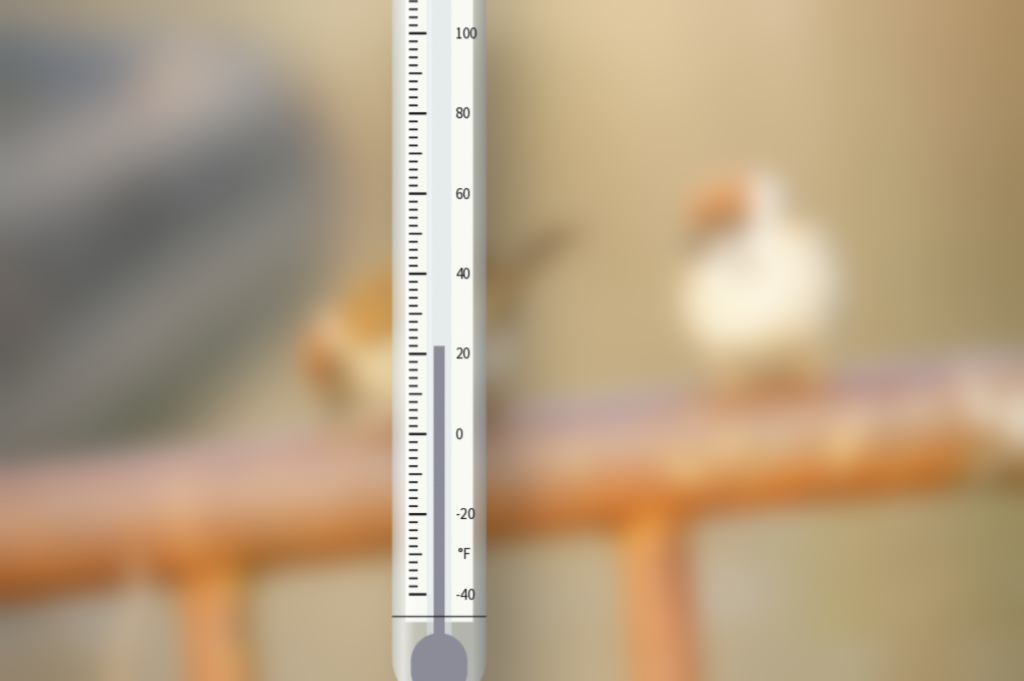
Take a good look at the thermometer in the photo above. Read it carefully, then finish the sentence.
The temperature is 22 °F
